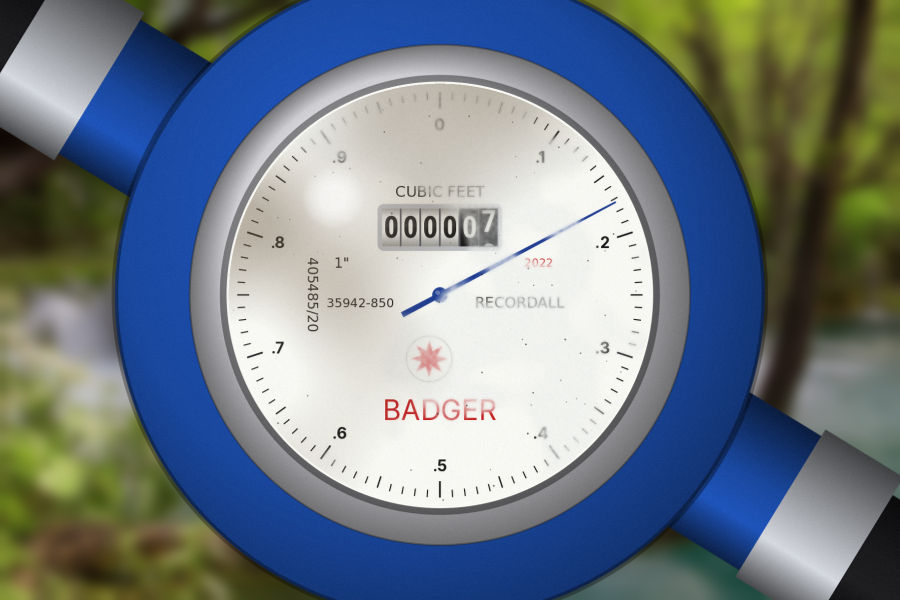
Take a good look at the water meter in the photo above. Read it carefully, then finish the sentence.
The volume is 7.17 ft³
